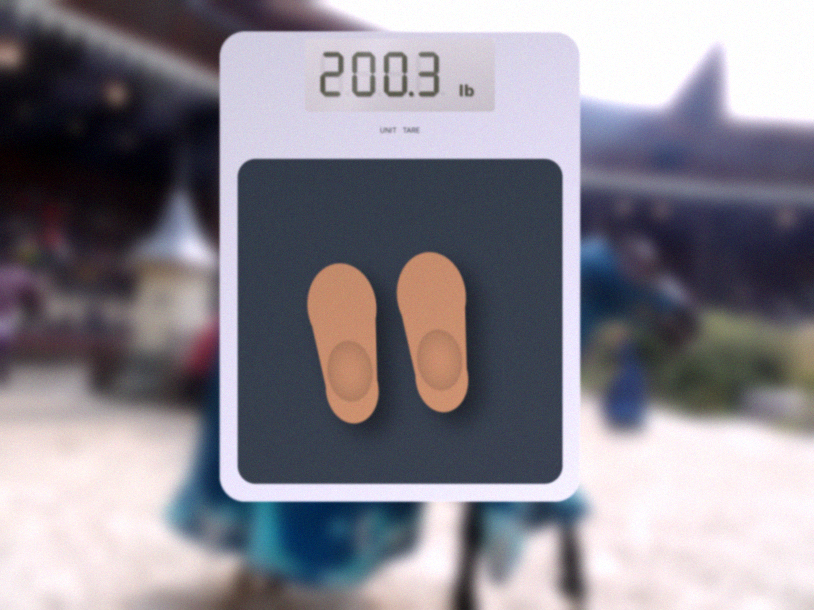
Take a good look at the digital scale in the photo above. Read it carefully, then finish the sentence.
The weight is 200.3 lb
